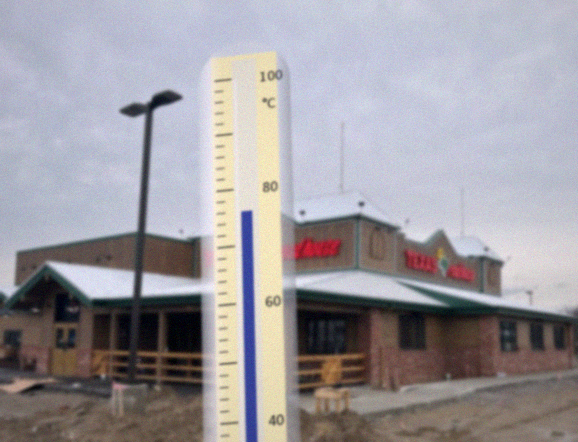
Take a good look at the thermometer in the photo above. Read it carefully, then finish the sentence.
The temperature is 76 °C
